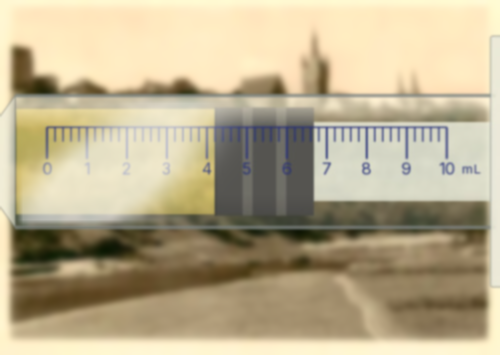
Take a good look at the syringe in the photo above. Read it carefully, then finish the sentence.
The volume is 4.2 mL
